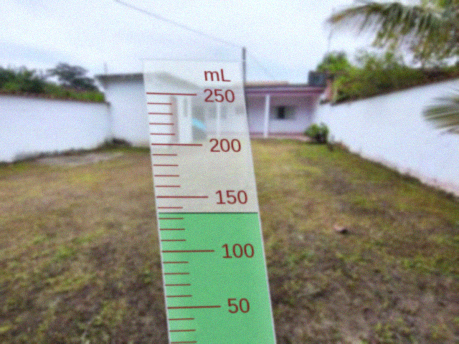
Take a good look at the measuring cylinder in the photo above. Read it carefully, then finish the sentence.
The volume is 135 mL
